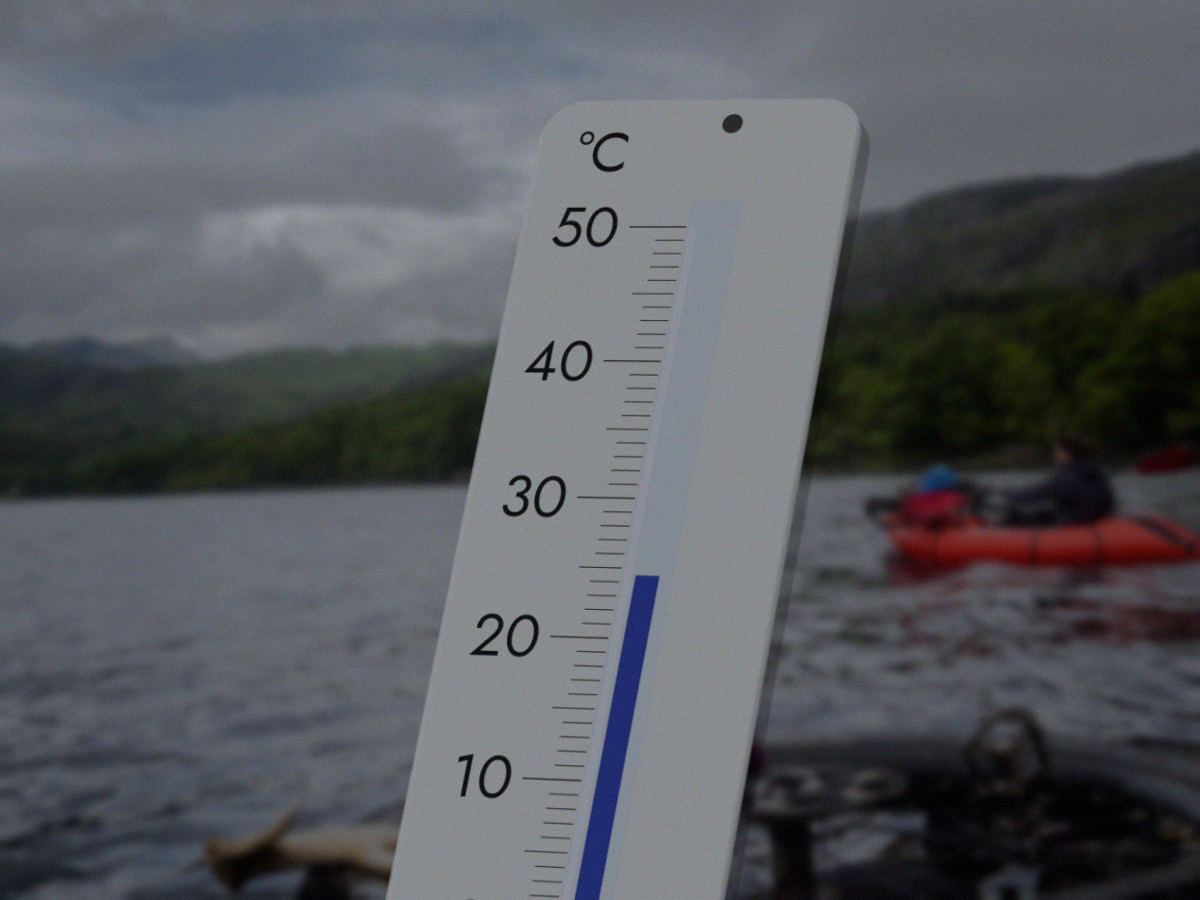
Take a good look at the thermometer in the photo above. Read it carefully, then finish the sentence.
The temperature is 24.5 °C
